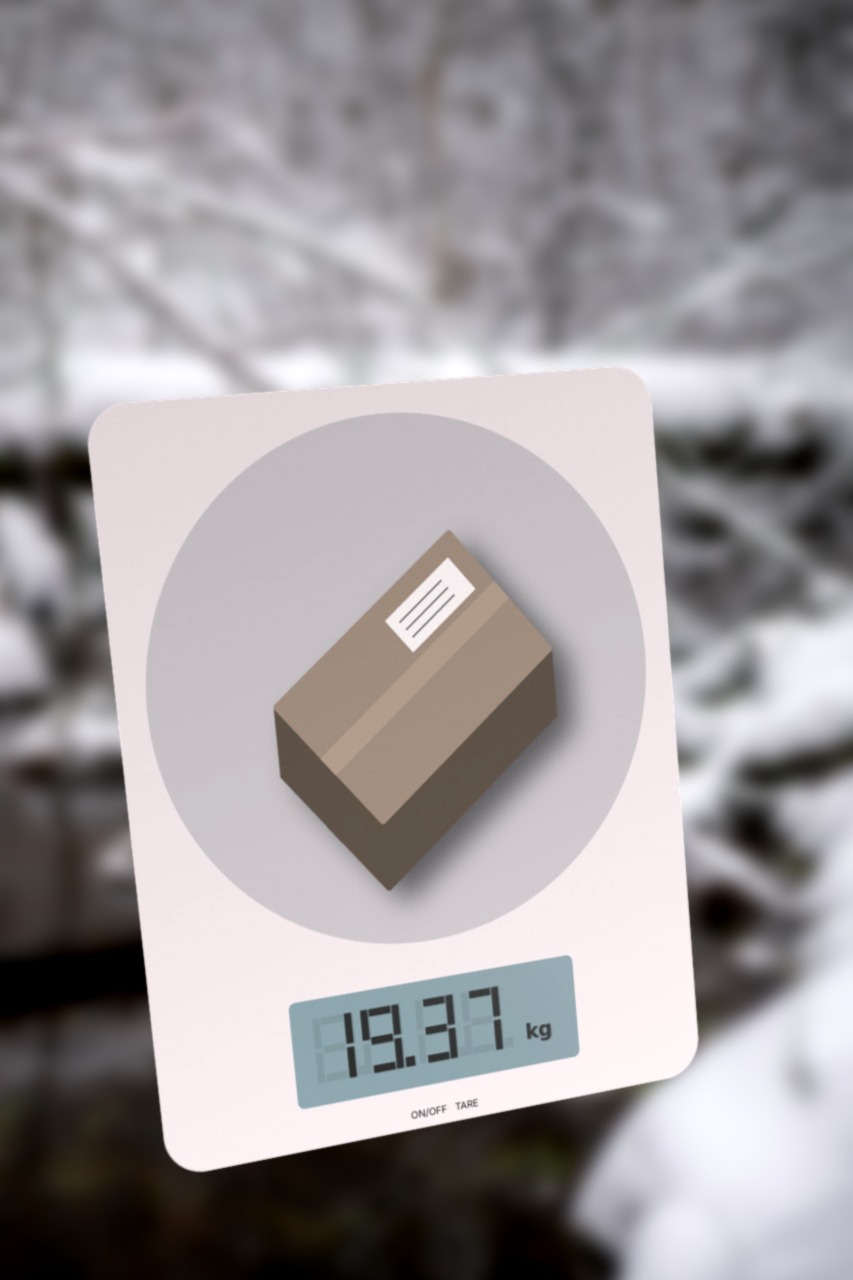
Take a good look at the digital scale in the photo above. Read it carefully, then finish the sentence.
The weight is 19.37 kg
